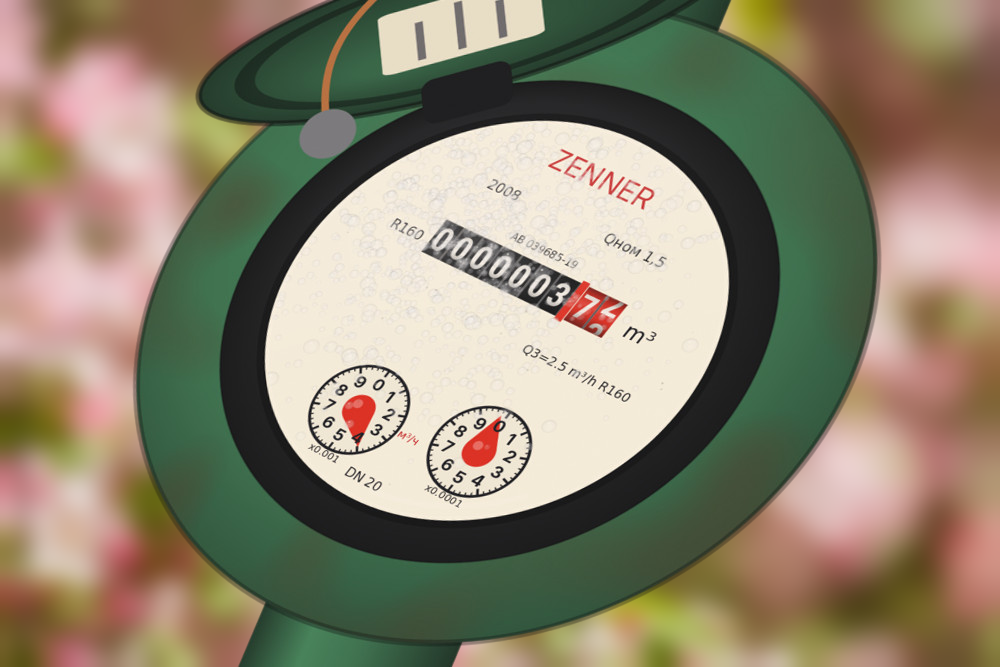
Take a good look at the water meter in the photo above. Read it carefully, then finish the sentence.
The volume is 3.7239 m³
